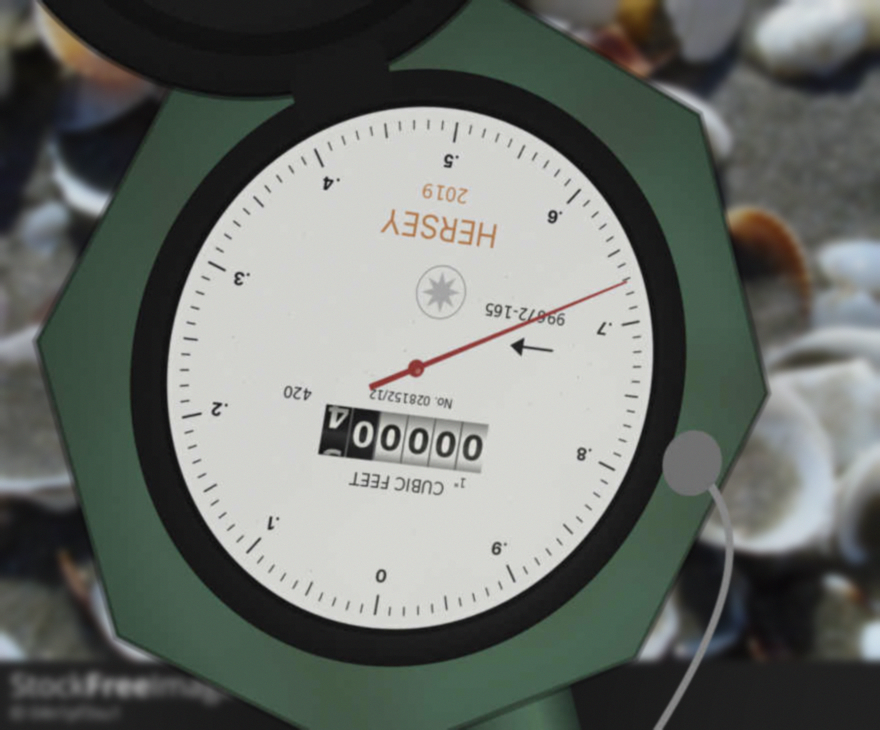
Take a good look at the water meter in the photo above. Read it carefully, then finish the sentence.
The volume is 3.67 ft³
